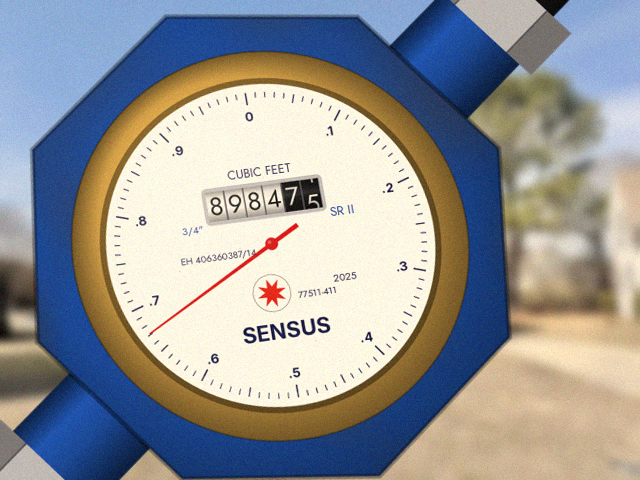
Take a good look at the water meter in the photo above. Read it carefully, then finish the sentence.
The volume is 898474.67 ft³
